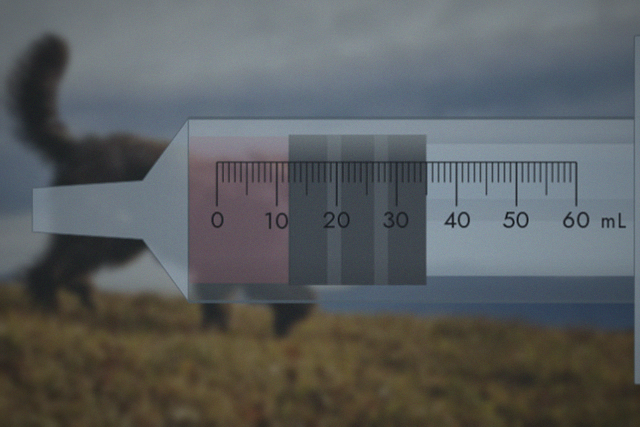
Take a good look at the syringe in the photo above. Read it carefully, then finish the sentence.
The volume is 12 mL
